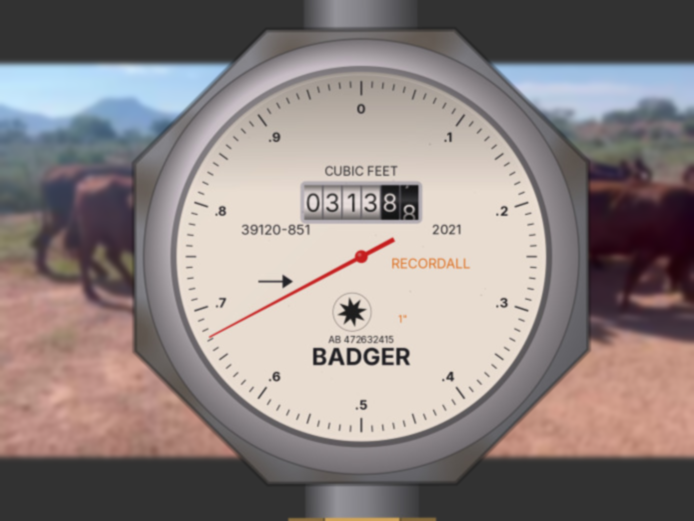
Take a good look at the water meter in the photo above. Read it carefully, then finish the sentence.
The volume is 31387.67 ft³
